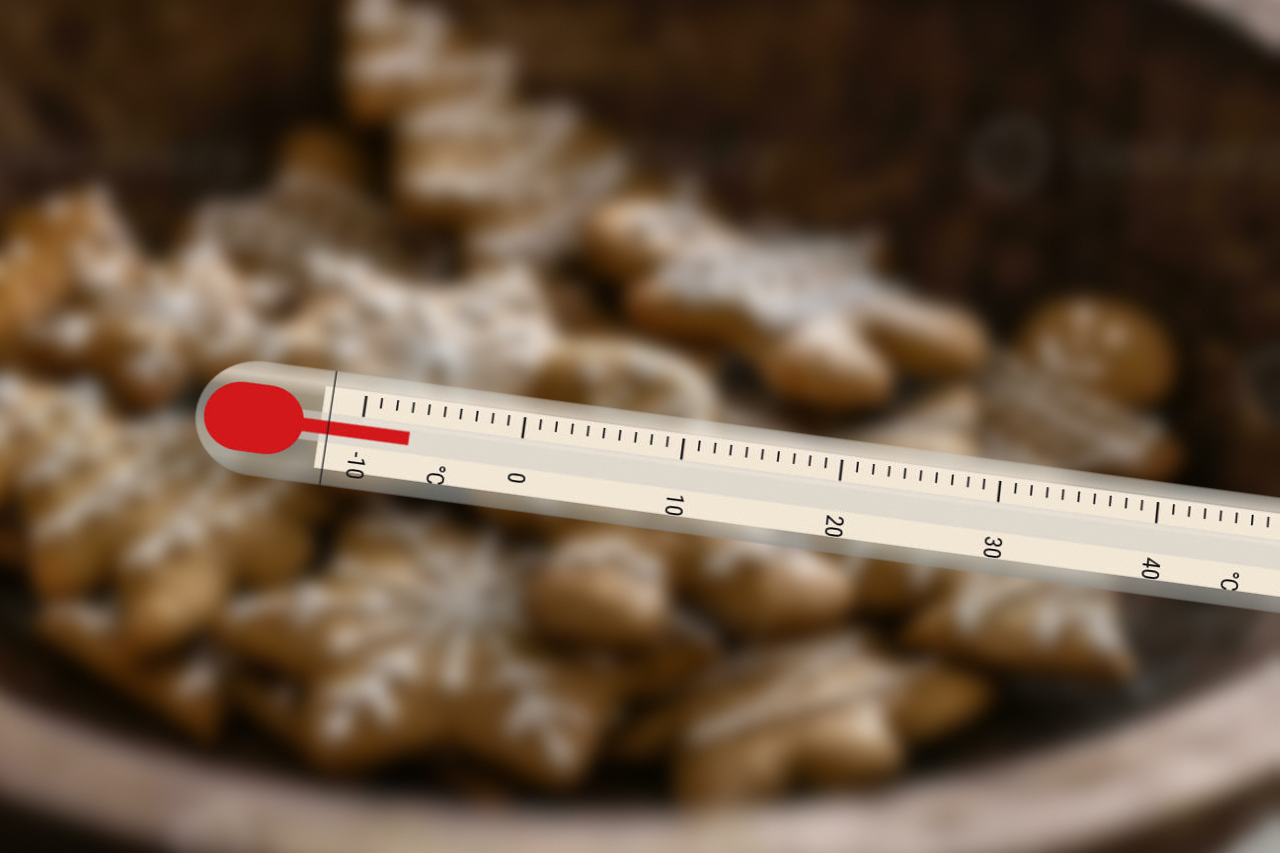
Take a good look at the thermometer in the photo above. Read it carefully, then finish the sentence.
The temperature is -7 °C
